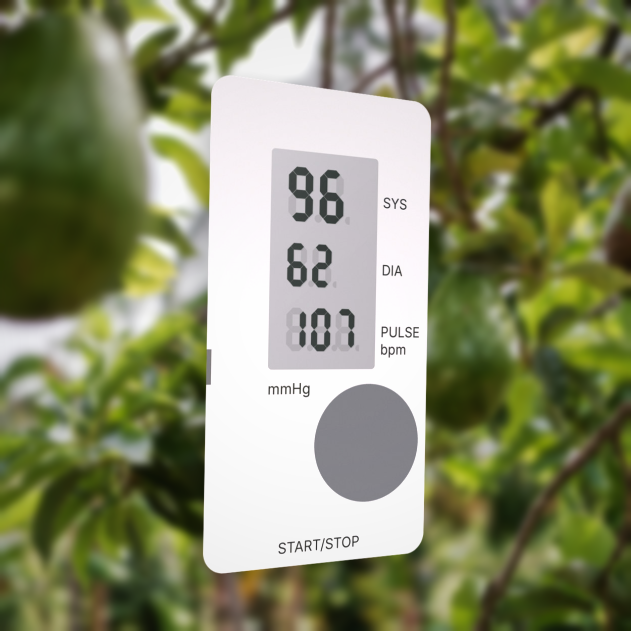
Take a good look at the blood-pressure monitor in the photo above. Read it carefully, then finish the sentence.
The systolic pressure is 96 mmHg
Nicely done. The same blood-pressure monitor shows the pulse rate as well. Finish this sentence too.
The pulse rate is 107 bpm
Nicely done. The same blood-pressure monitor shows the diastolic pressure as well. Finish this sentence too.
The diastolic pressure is 62 mmHg
